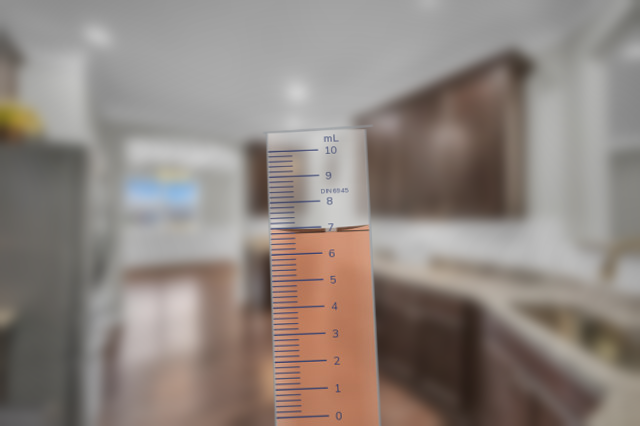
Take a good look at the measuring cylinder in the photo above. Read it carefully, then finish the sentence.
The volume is 6.8 mL
